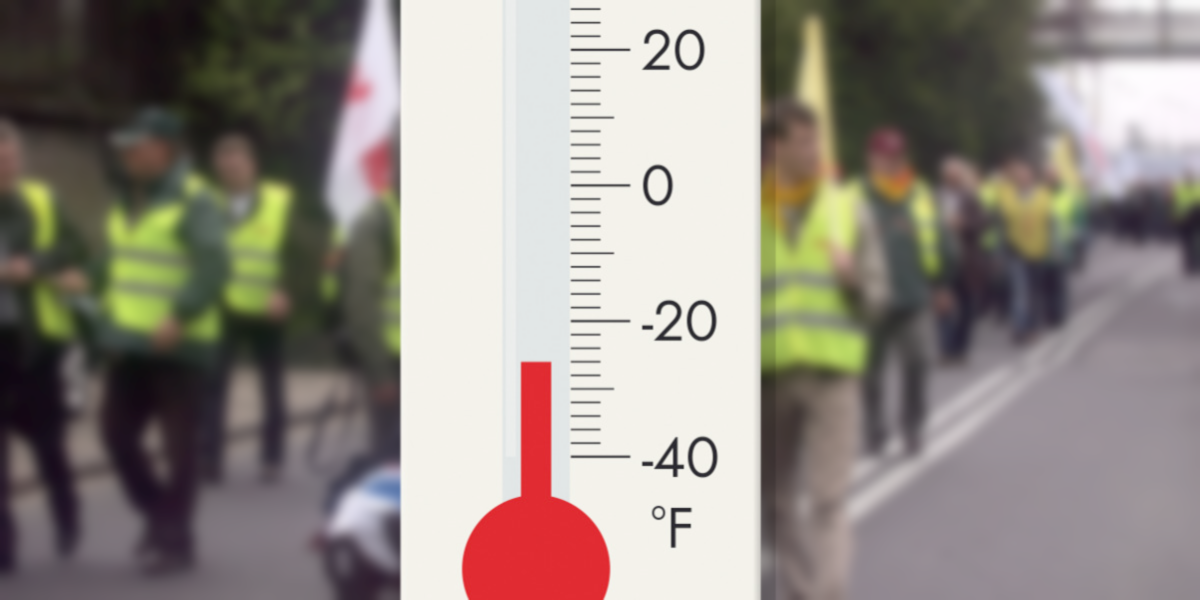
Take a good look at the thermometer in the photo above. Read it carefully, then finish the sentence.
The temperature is -26 °F
